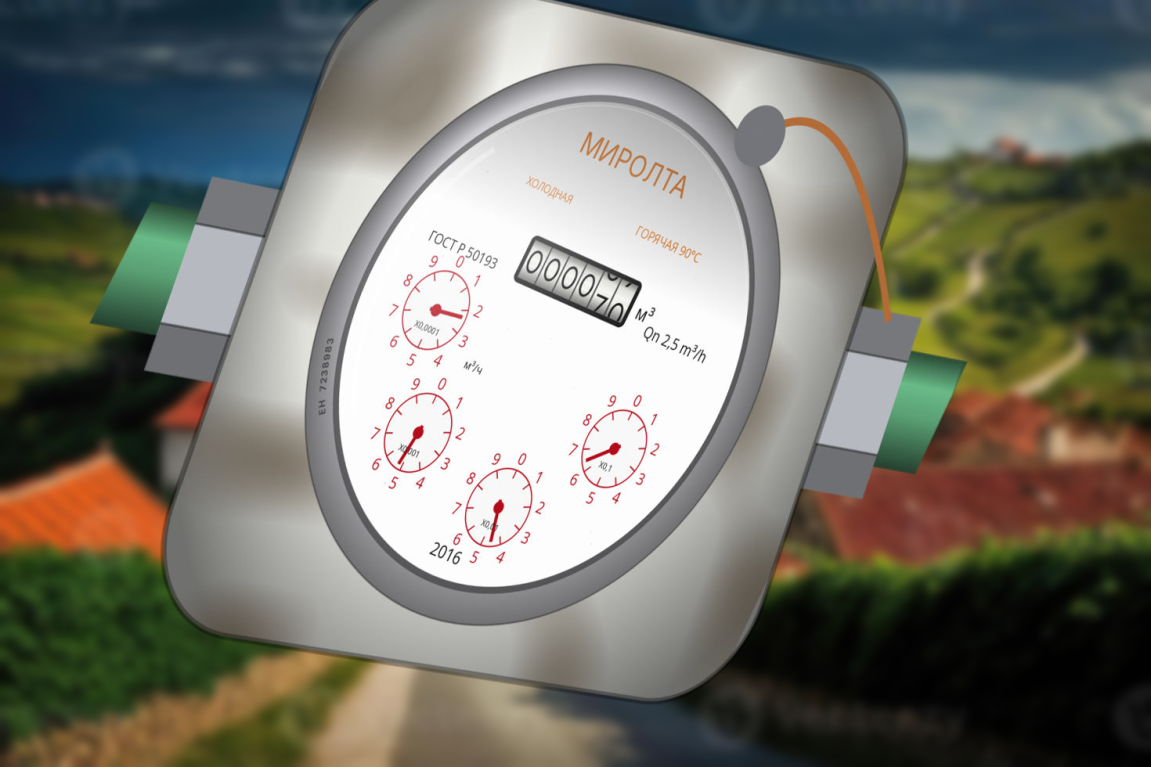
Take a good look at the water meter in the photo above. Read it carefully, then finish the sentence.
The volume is 69.6452 m³
